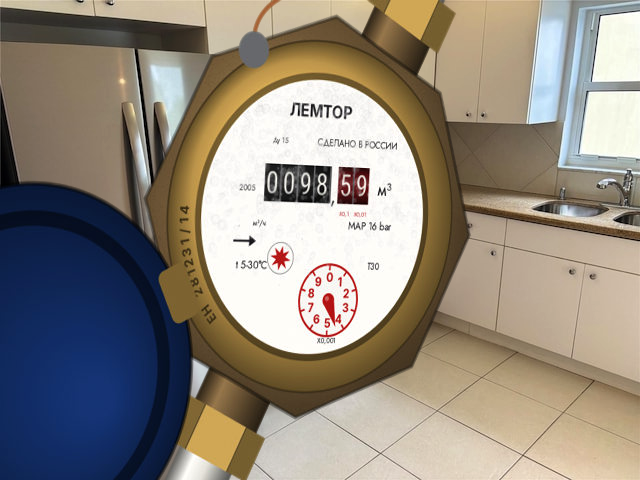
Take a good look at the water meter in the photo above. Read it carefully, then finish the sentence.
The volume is 98.594 m³
